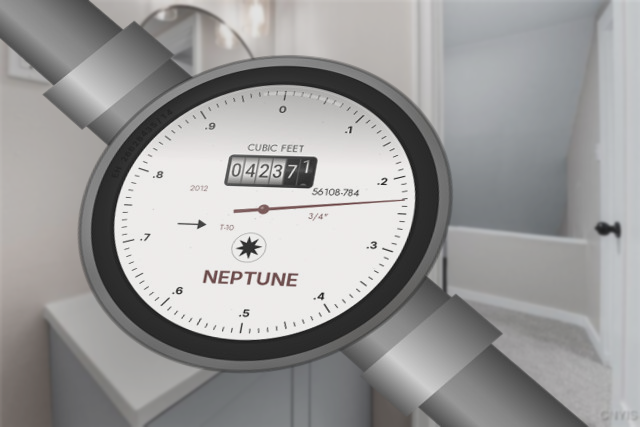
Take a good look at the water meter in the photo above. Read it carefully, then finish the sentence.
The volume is 42371.23 ft³
